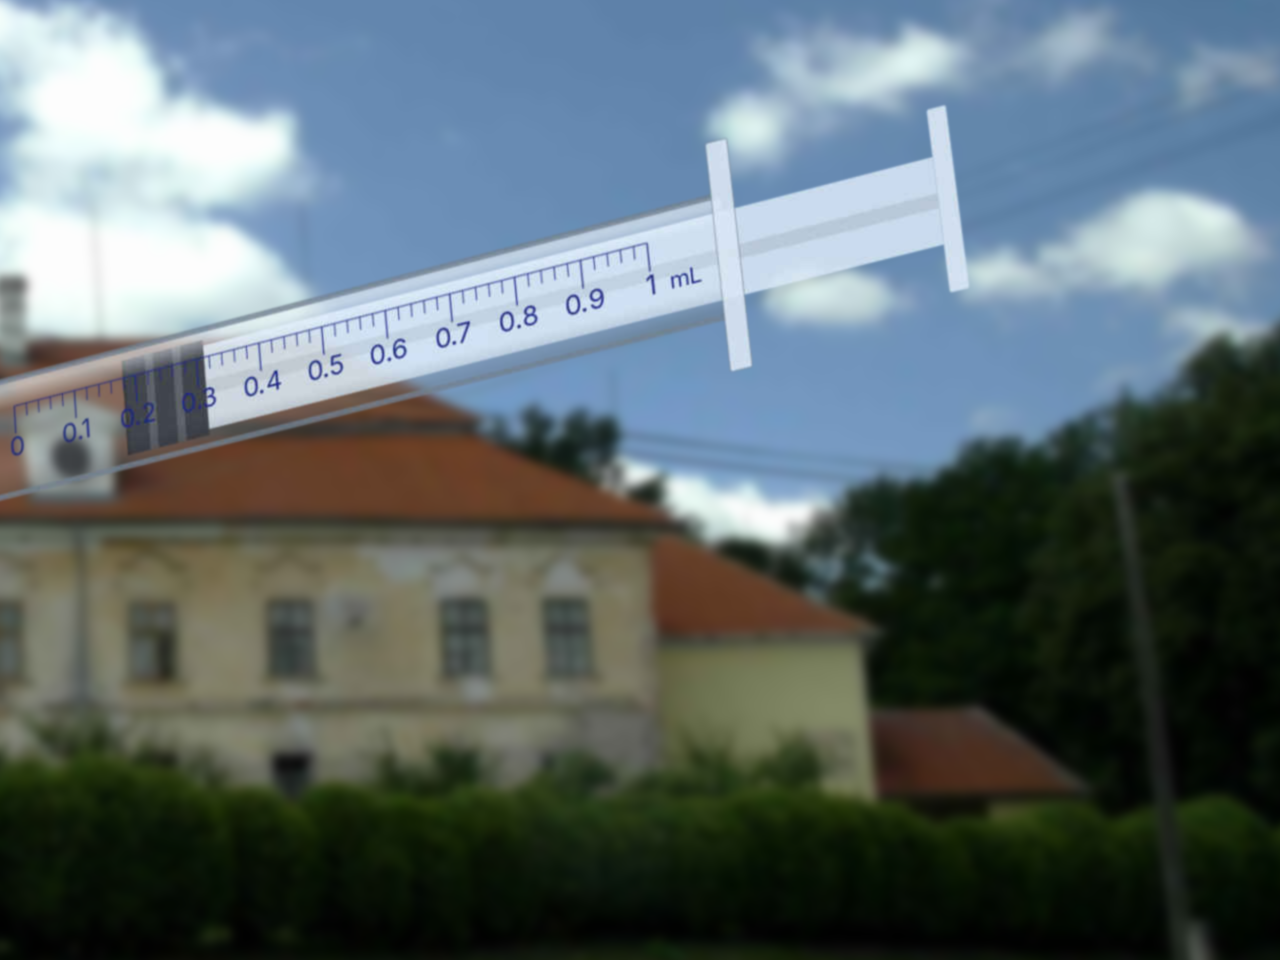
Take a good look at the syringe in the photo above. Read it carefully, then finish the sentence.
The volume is 0.18 mL
